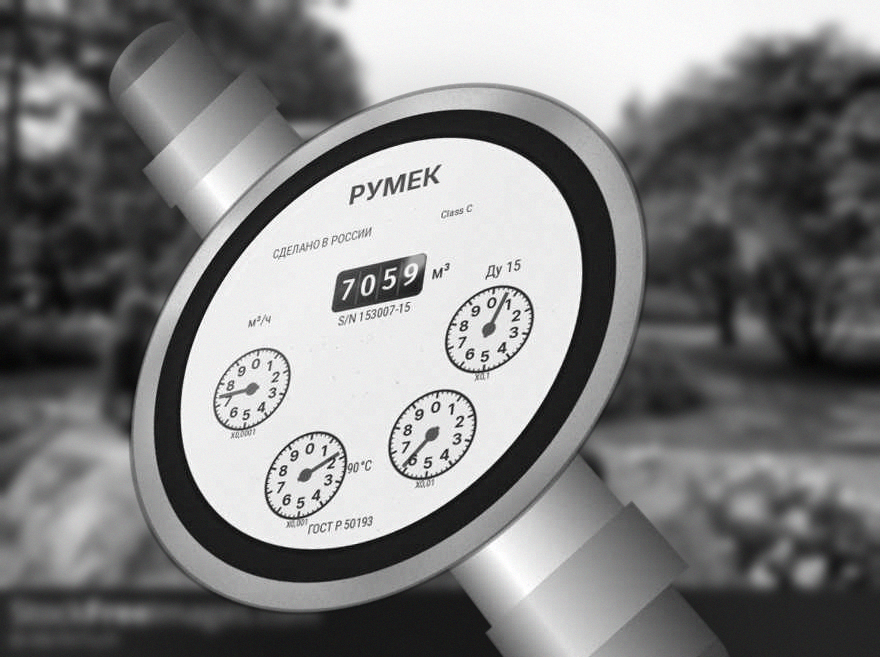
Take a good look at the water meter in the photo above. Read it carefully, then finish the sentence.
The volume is 7059.0617 m³
